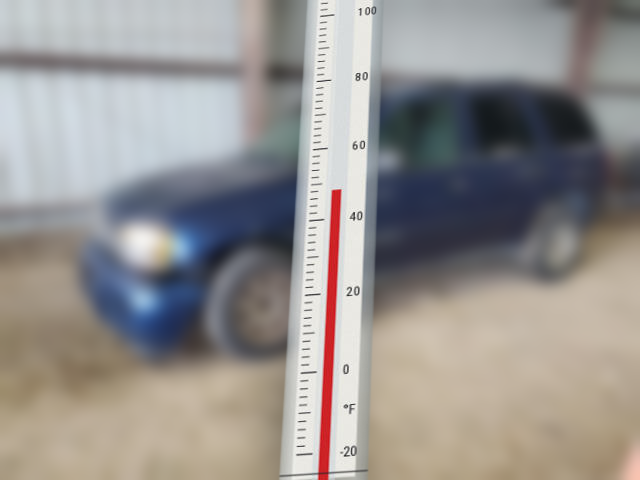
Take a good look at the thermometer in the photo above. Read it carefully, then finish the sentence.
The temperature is 48 °F
